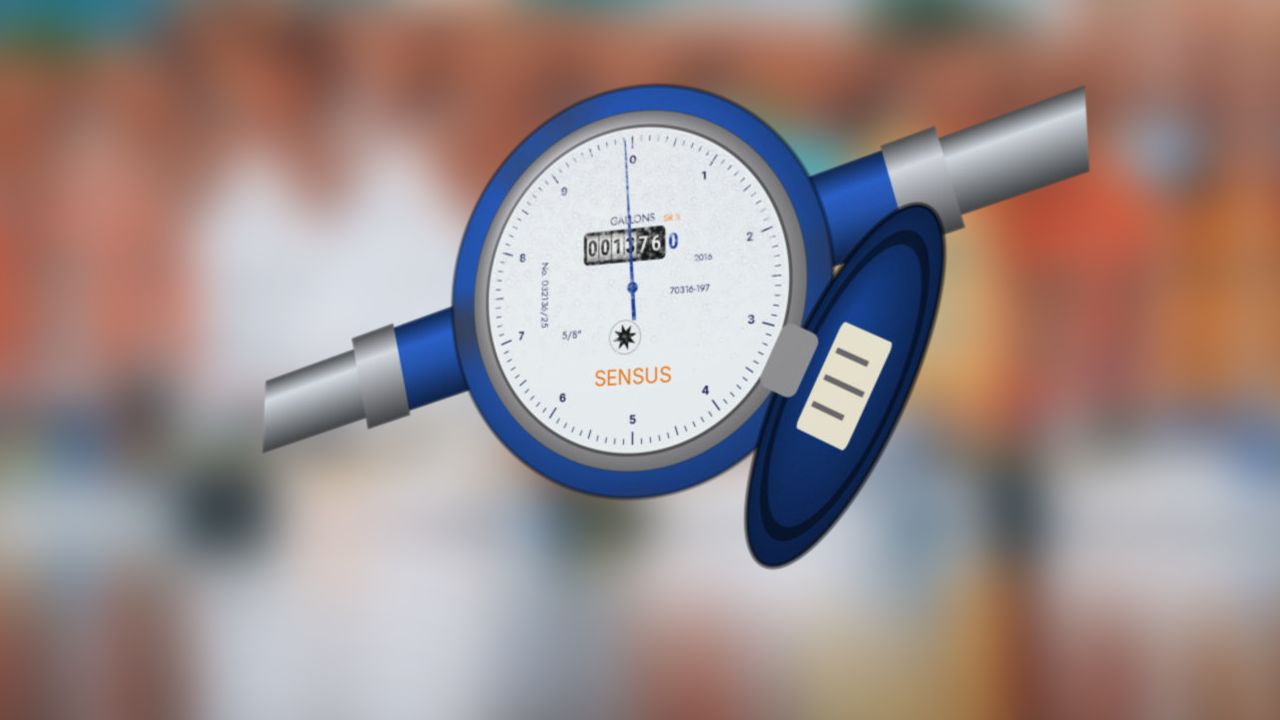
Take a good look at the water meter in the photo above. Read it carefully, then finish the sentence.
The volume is 13759.9 gal
